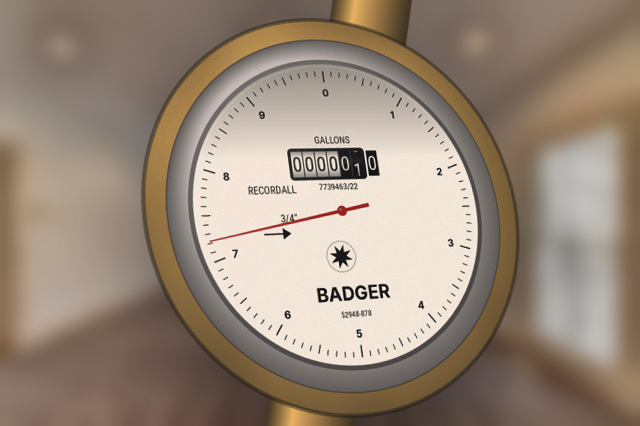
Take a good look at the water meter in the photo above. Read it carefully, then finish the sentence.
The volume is 7.2 gal
